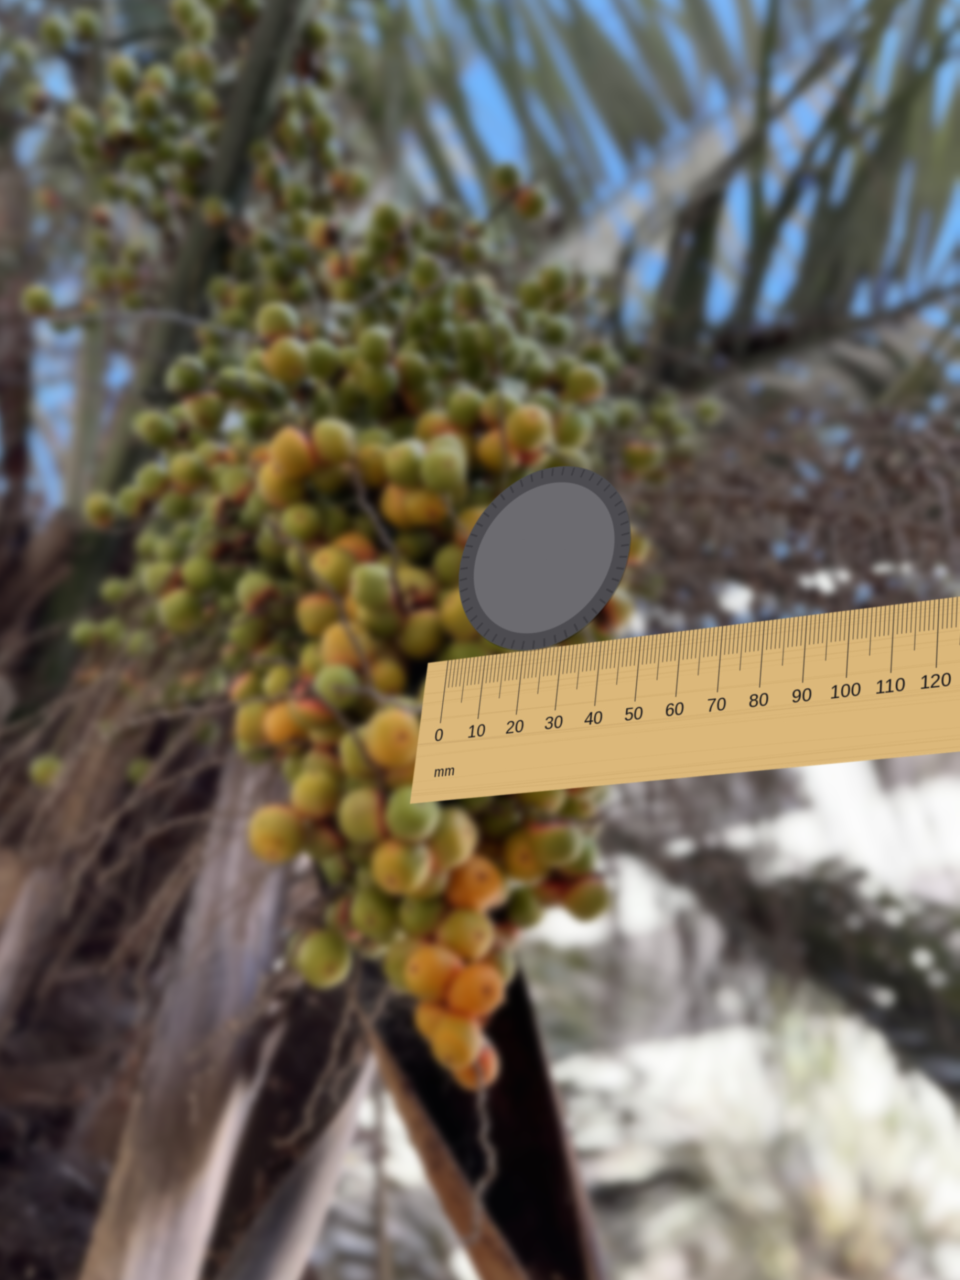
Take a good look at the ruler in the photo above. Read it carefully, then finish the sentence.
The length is 45 mm
